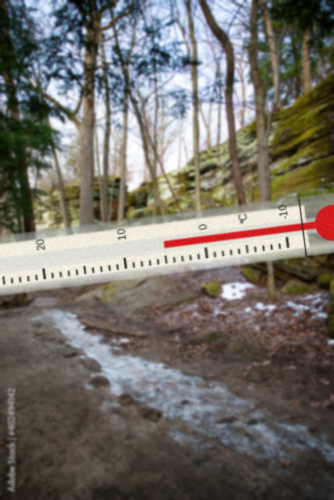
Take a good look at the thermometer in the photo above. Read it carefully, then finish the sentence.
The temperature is 5 °C
